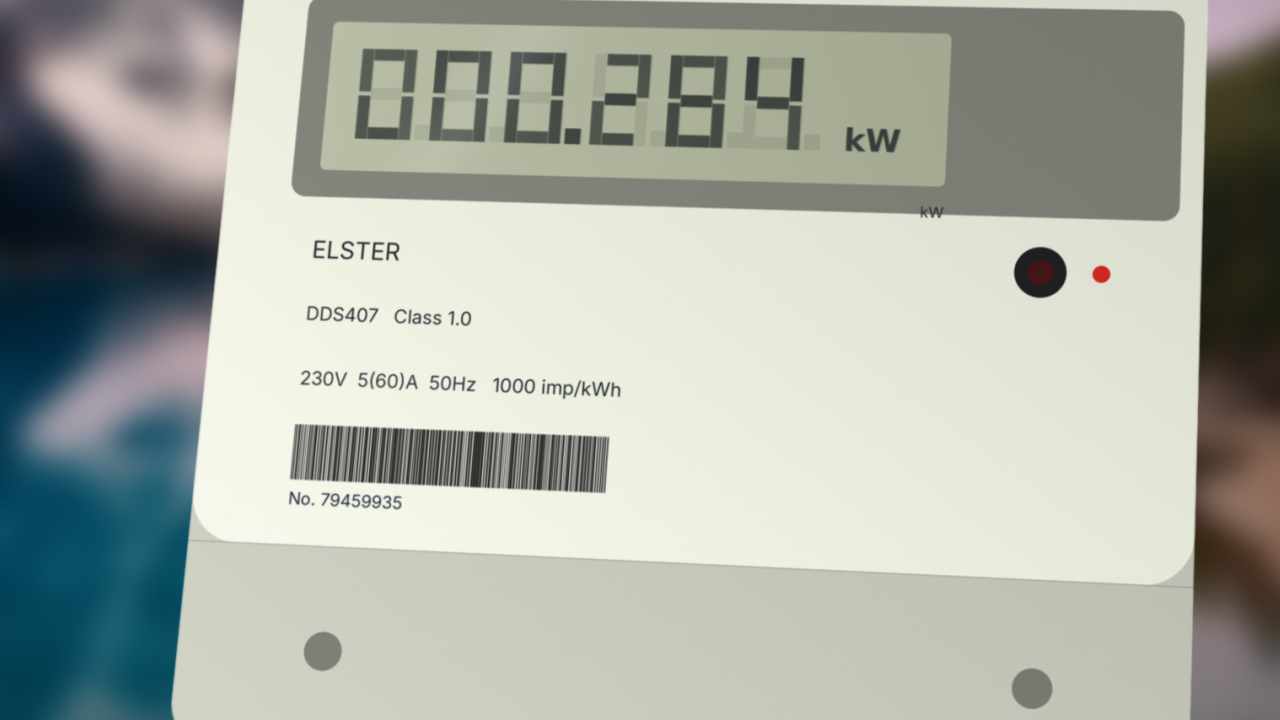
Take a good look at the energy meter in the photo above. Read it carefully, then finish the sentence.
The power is 0.284 kW
